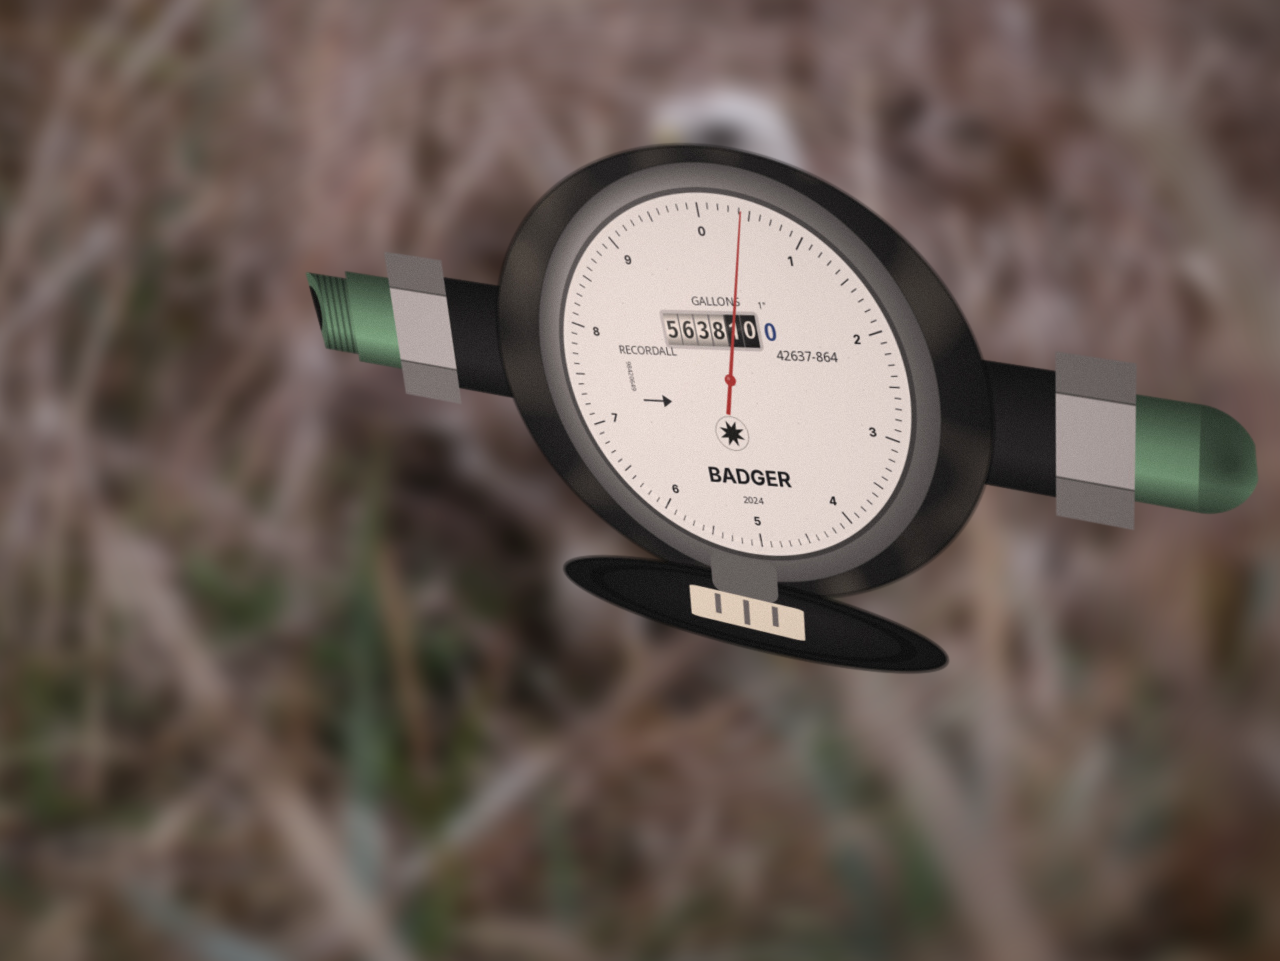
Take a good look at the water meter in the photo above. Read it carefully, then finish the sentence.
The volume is 5638100.4 gal
